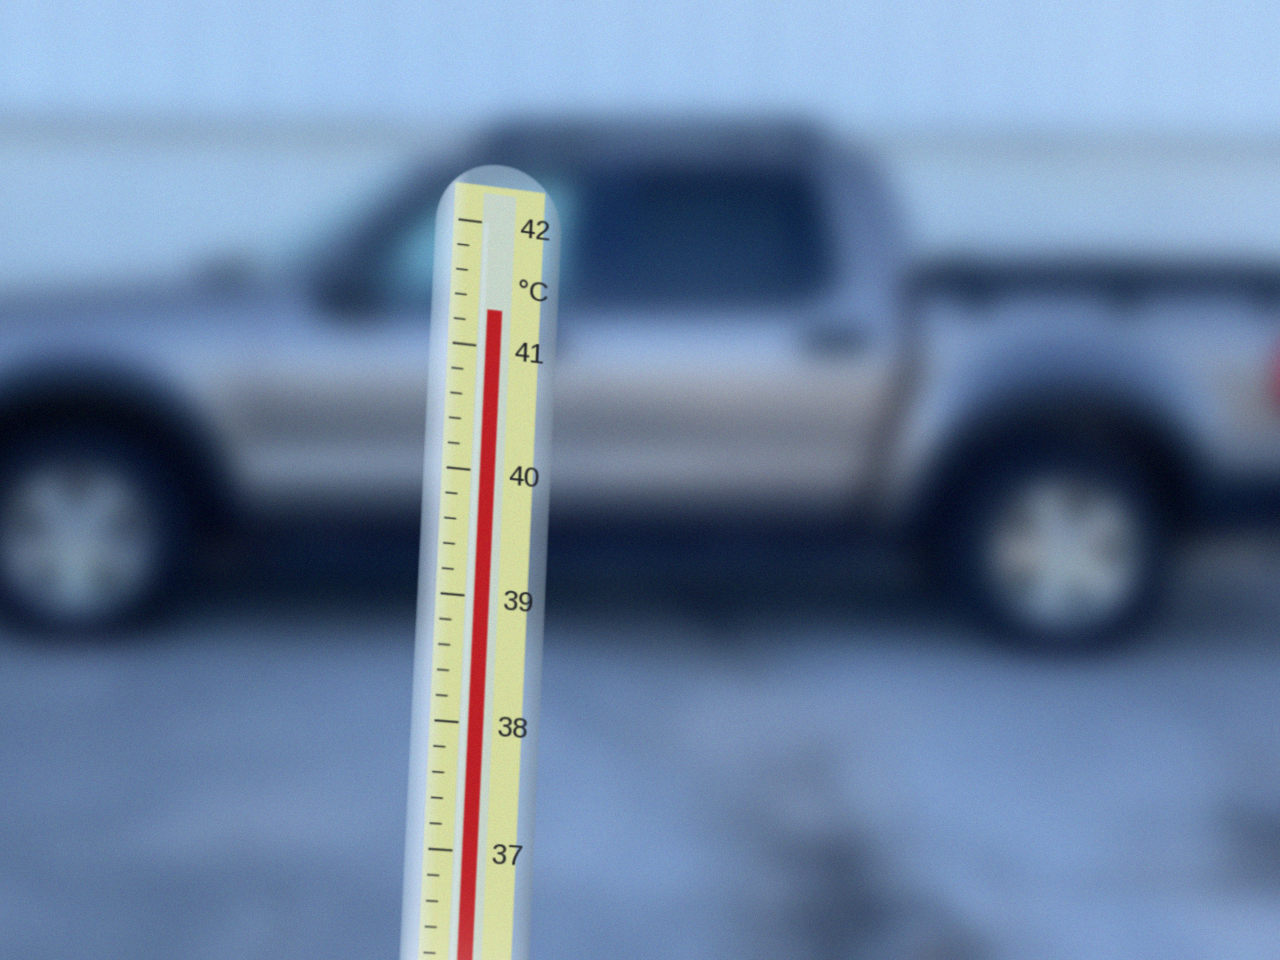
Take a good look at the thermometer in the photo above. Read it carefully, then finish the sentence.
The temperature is 41.3 °C
